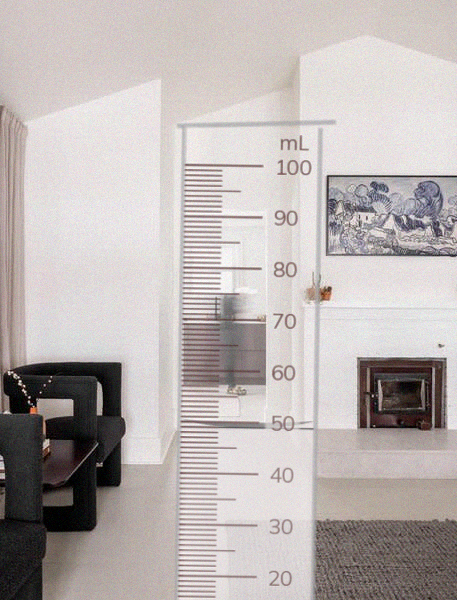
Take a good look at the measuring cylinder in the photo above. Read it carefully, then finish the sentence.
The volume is 49 mL
